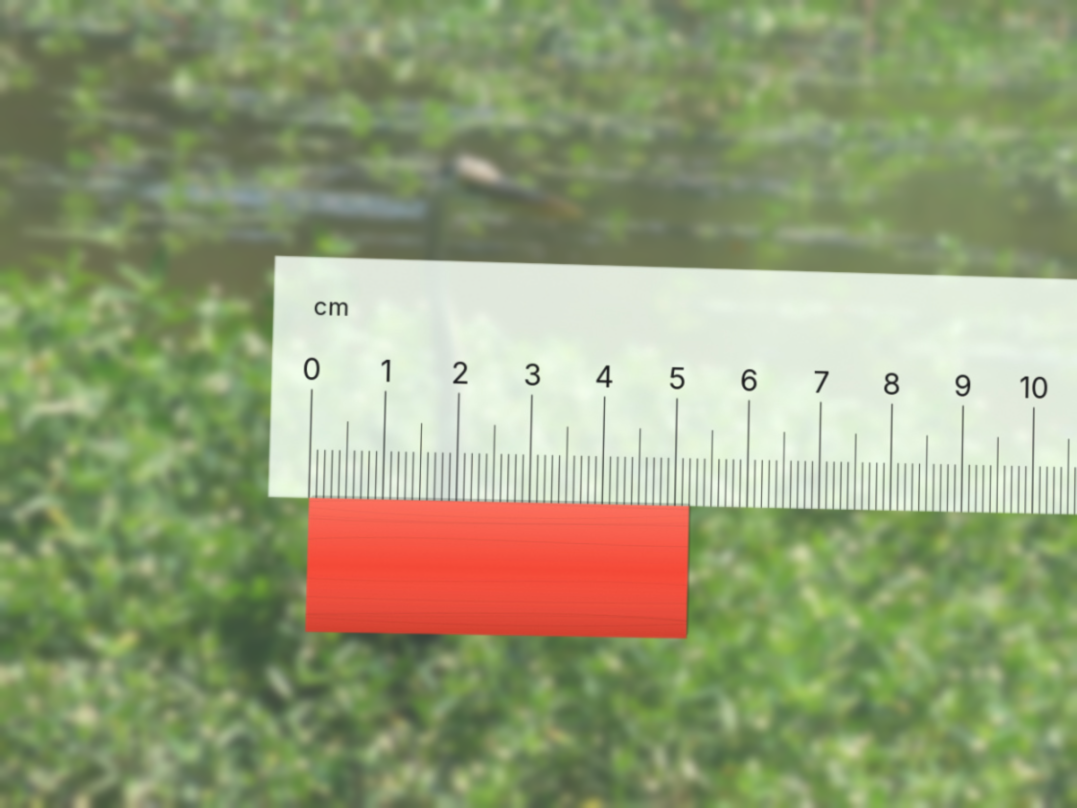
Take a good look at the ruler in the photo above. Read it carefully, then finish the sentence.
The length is 5.2 cm
